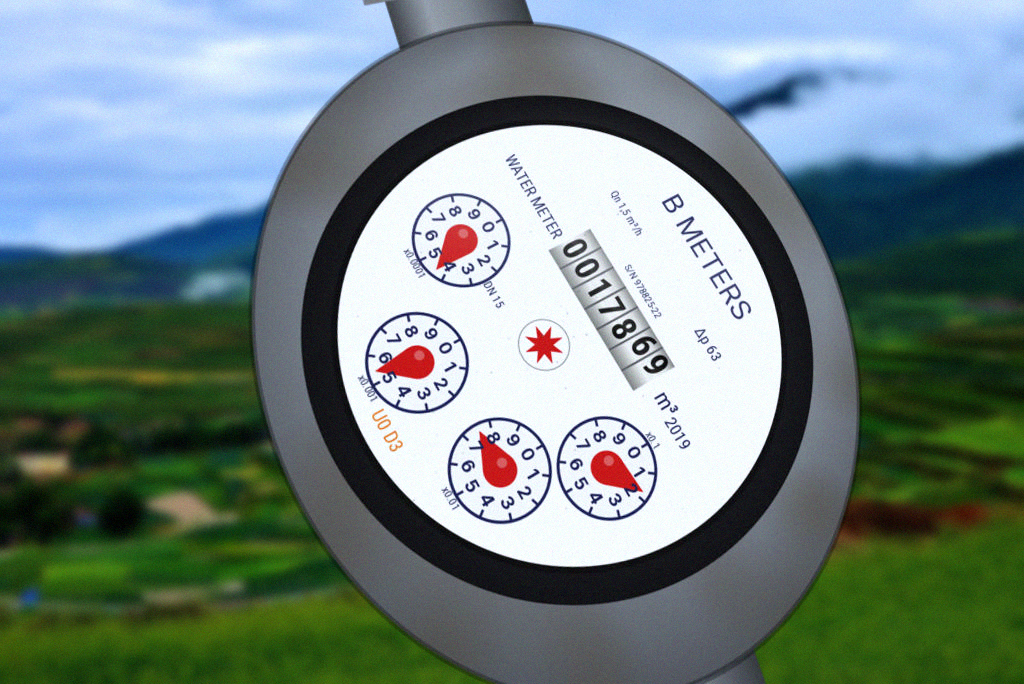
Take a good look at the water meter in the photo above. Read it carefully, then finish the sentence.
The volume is 17869.1754 m³
